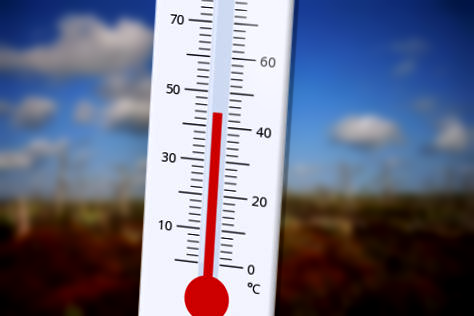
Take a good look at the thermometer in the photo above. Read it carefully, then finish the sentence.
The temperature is 44 °C
